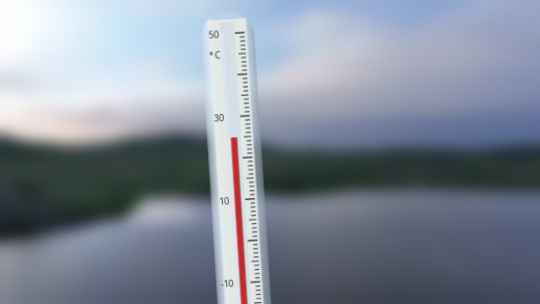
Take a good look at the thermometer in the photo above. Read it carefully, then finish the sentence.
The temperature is 25 °C
